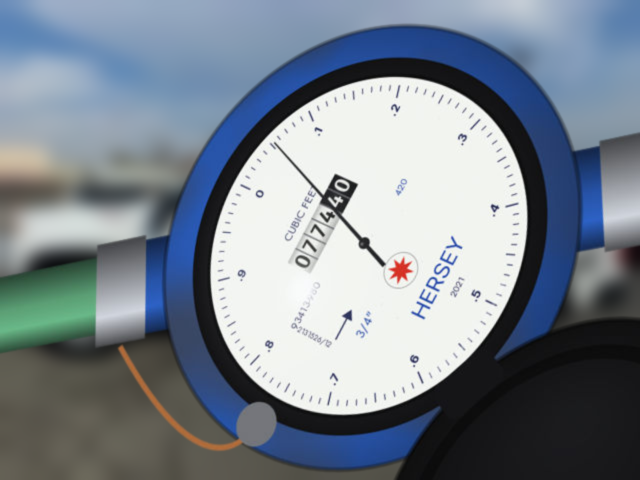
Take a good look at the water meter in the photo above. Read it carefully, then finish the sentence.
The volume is 77440.05 ft³
